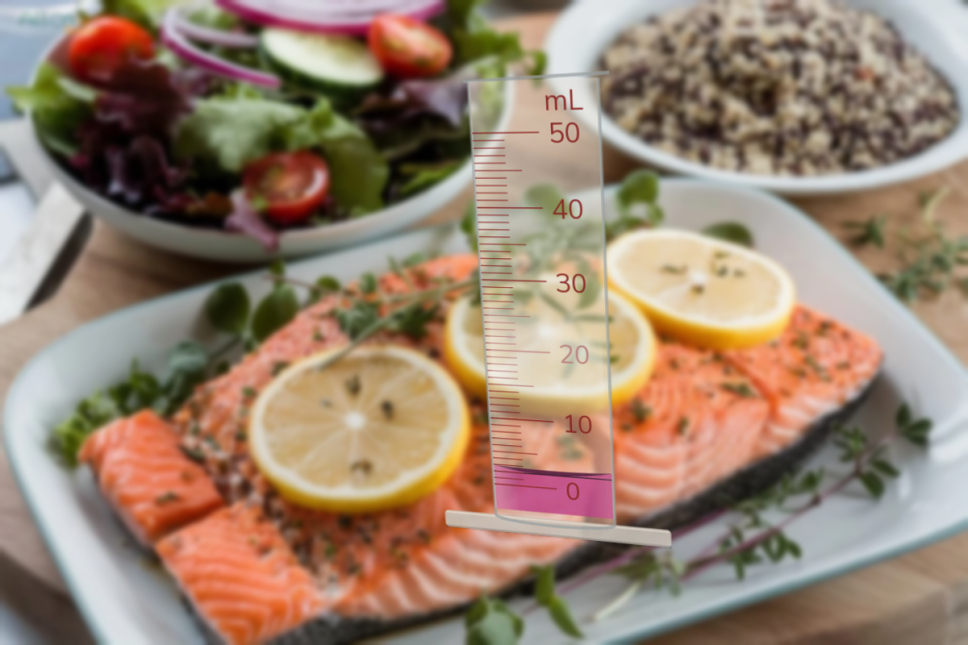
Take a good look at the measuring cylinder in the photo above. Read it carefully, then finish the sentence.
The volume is 2 mL
